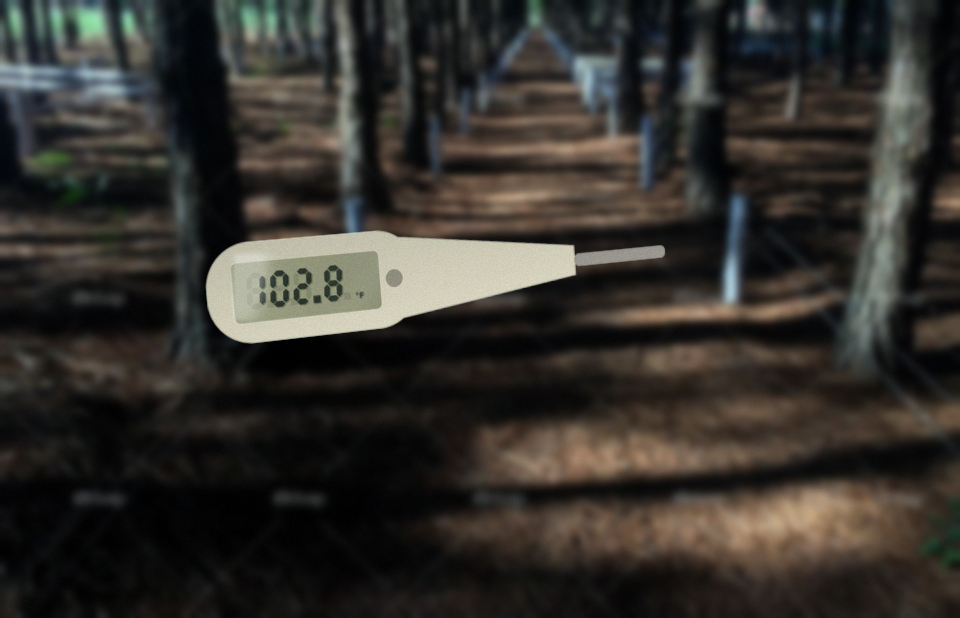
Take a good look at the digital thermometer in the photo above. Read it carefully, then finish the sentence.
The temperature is 102.8 °F
